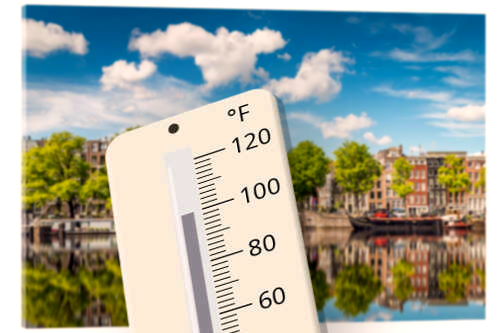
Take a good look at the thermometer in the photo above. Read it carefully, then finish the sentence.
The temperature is 100 °F
